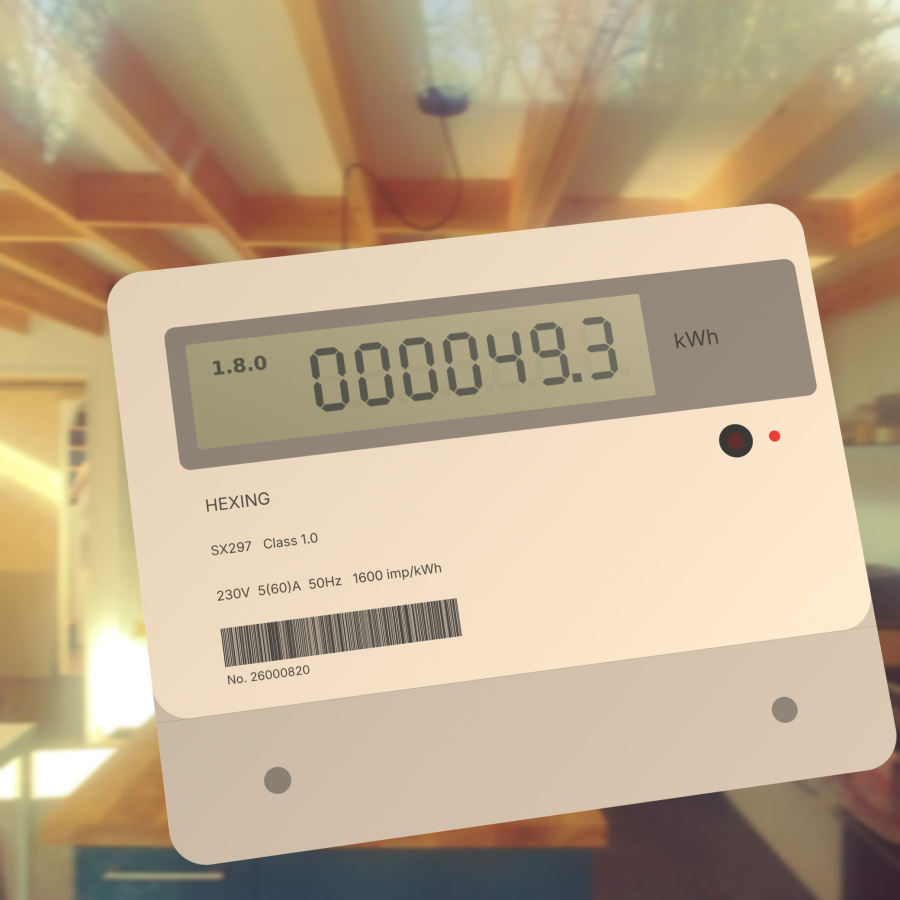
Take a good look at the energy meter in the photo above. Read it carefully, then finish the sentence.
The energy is 49.3 kWh
